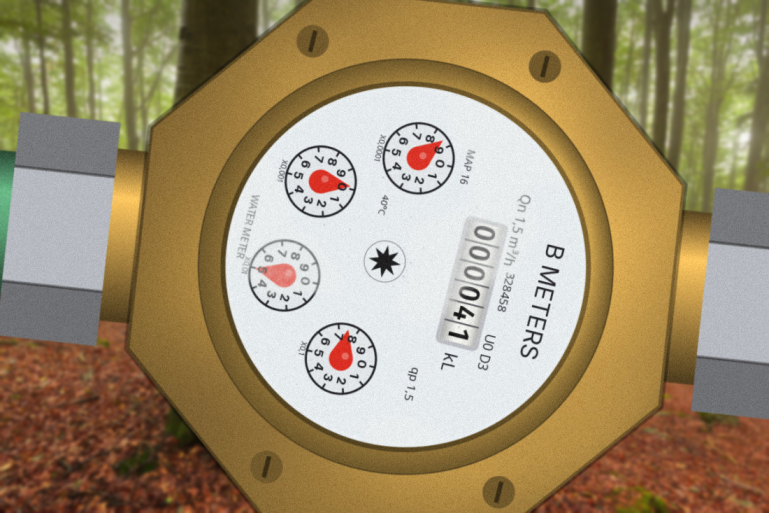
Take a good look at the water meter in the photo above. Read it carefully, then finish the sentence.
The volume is 41.7498 kL
